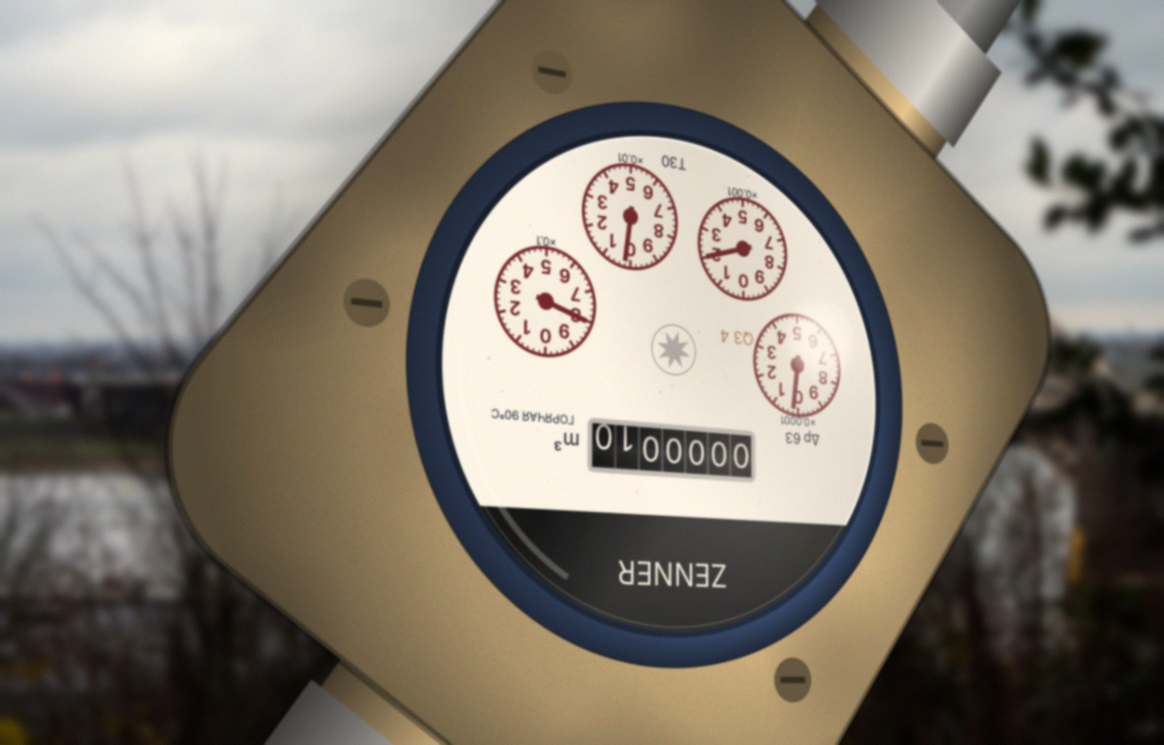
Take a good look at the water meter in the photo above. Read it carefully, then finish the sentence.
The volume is 9.8020 m³
